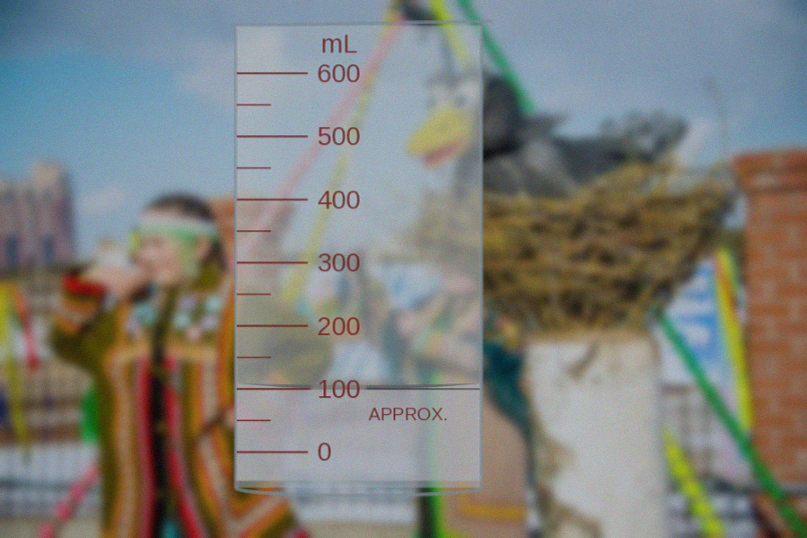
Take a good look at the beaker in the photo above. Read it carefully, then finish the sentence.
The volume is 100 mL
